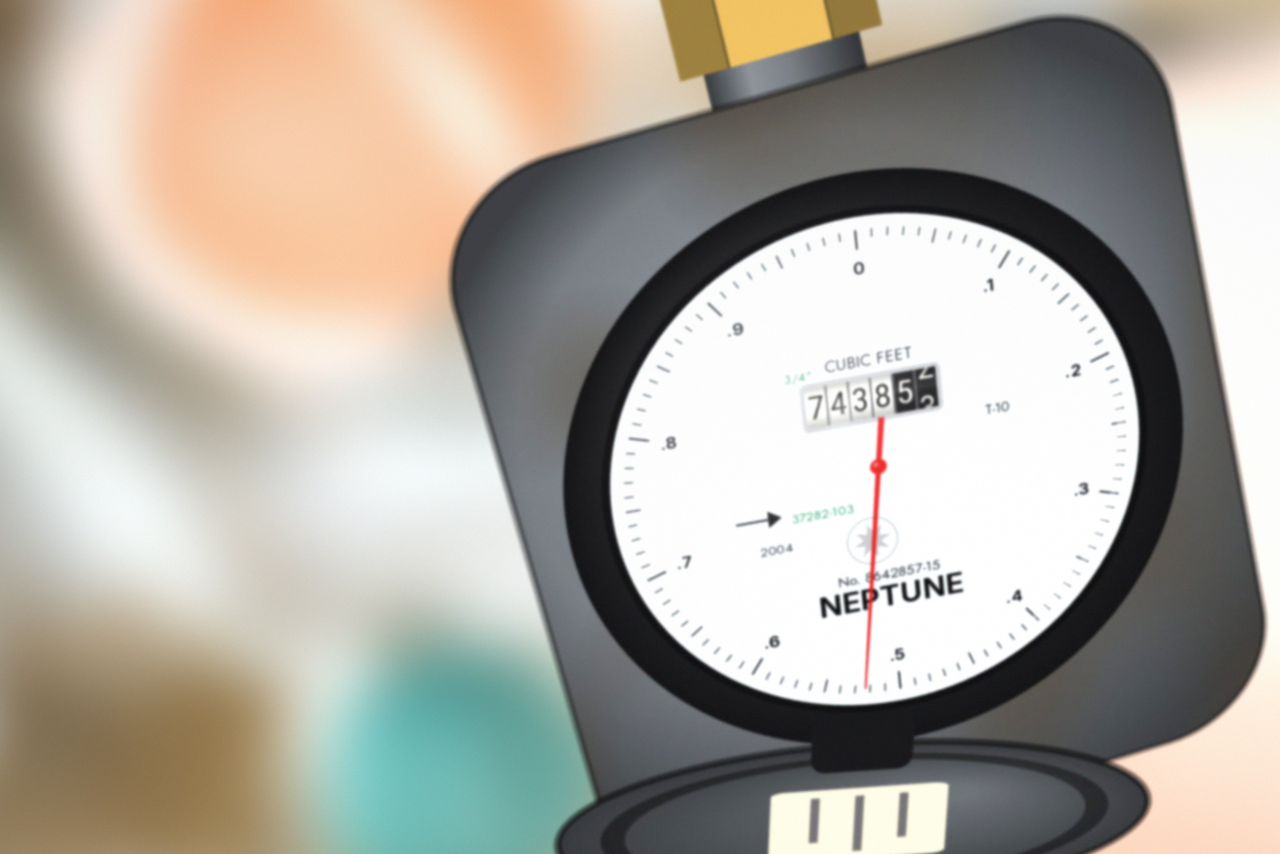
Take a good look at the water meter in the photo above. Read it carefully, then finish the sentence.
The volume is 743852.52 ft³
